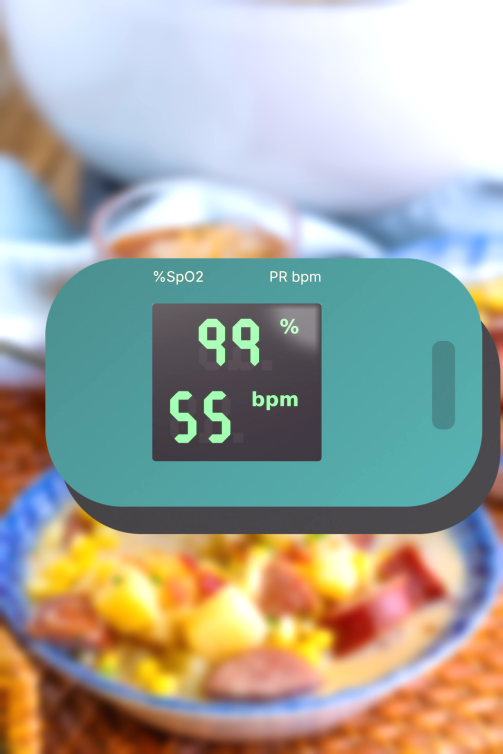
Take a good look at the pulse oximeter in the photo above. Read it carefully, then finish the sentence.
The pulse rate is 55 bpm
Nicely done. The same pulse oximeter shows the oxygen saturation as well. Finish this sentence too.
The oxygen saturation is 99 %
